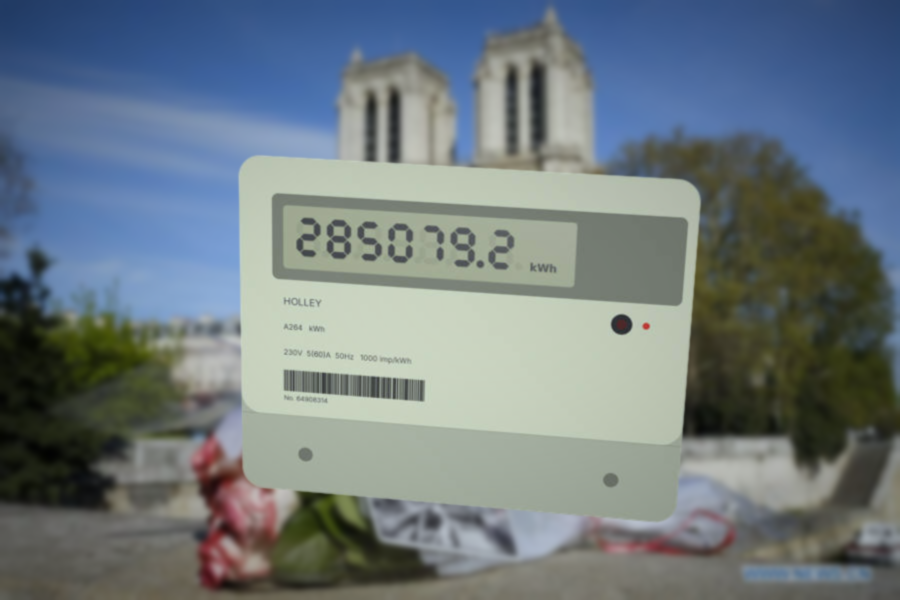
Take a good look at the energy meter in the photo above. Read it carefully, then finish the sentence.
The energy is 285079.2 kWh
